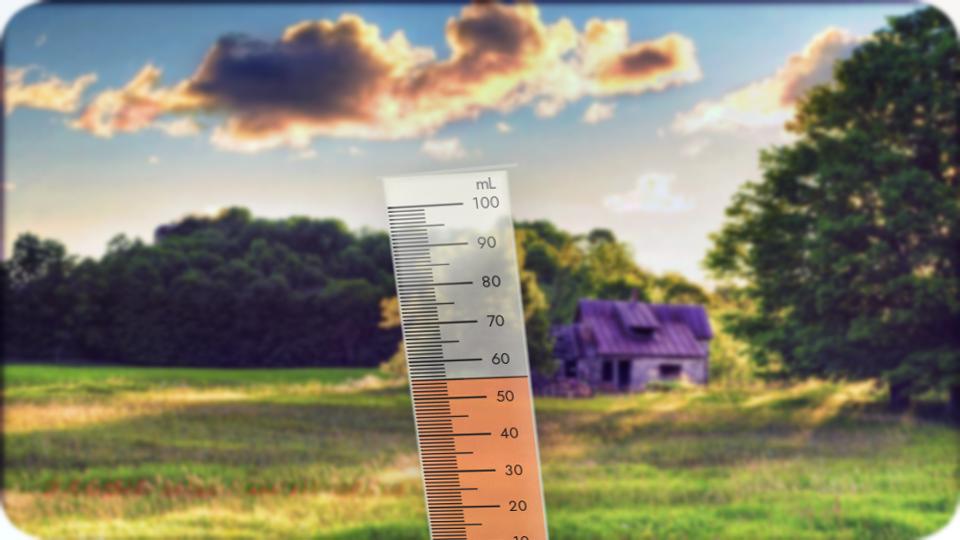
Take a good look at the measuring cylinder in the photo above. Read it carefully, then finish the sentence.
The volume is 55 mL
